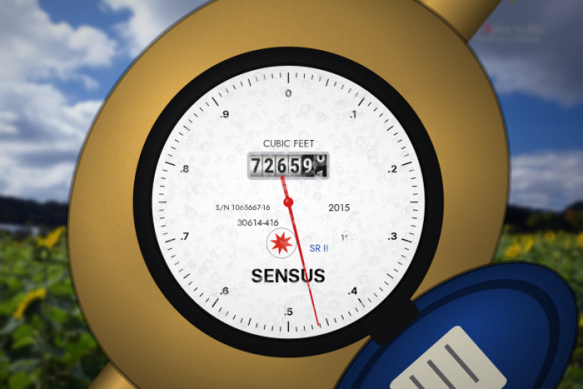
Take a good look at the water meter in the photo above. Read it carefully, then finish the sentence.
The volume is 726590.46 ft³
